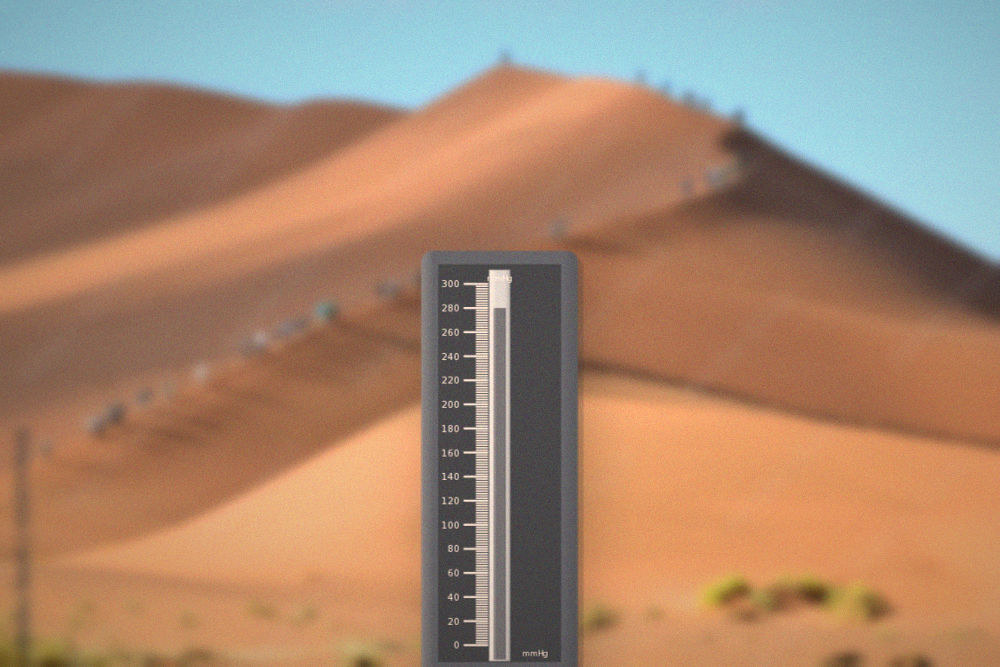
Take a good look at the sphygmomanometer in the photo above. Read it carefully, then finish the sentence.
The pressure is 280 mmHg
